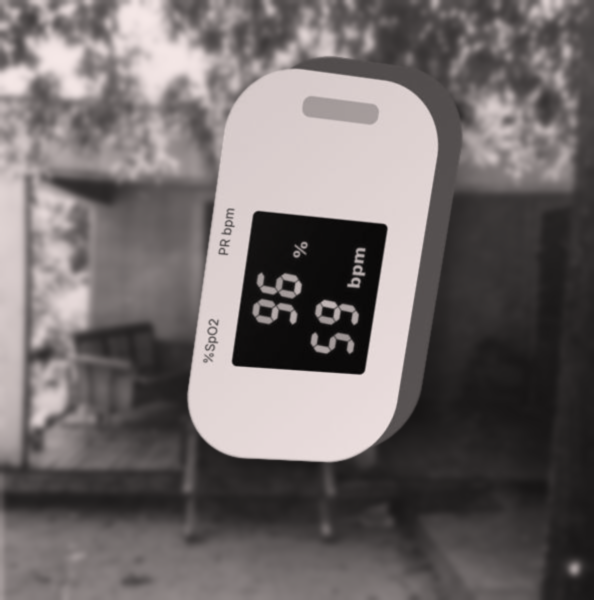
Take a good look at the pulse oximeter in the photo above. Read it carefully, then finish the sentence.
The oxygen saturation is 96 %
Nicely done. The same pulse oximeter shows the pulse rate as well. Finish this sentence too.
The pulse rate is 59 bpm
